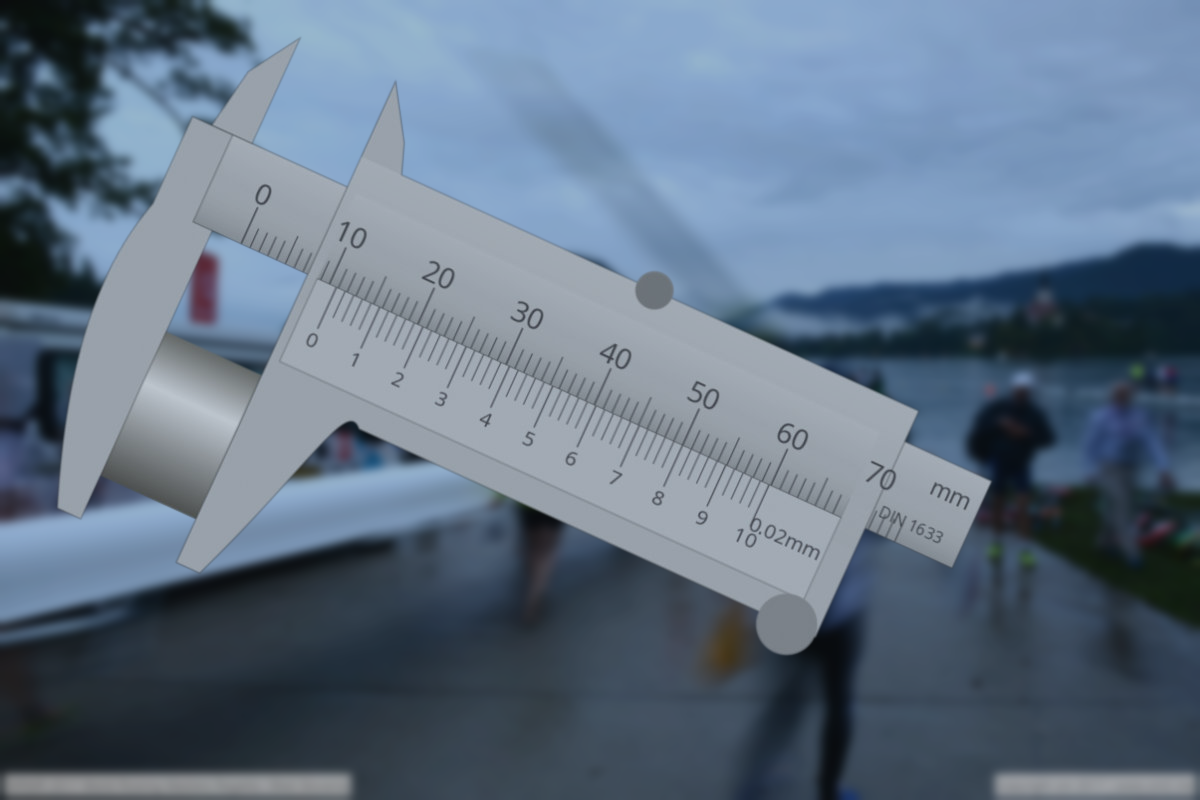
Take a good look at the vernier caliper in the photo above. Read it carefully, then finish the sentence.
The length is 10.8 mm
